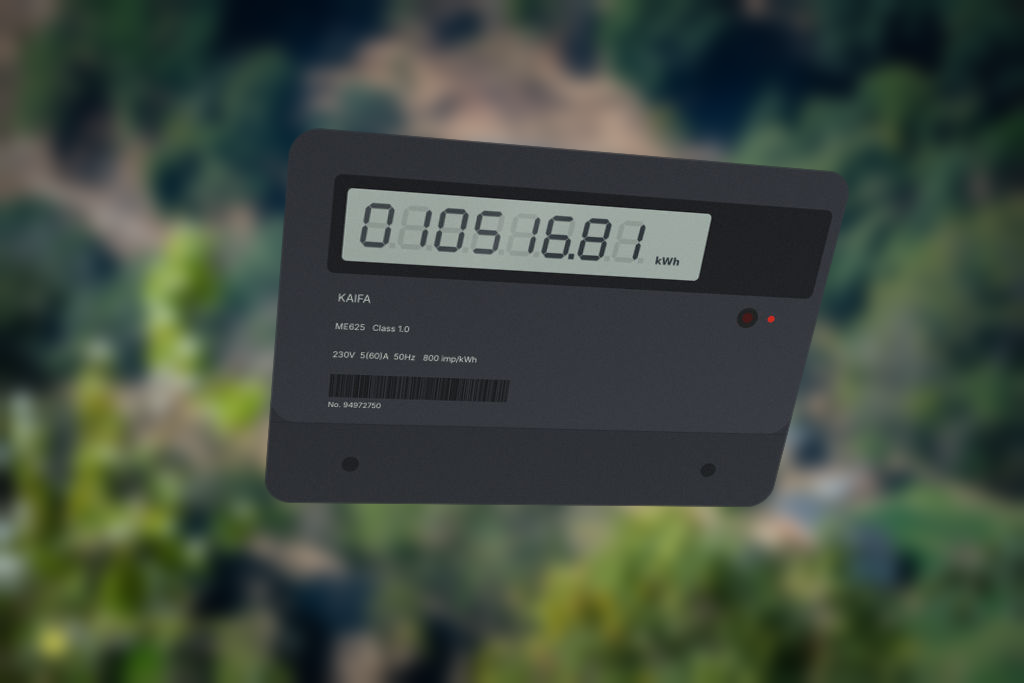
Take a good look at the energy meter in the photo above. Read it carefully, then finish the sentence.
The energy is 10516.81 kWh
